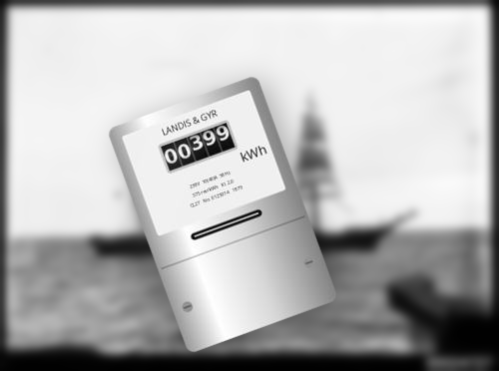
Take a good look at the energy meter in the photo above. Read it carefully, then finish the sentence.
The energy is 399 kWh
